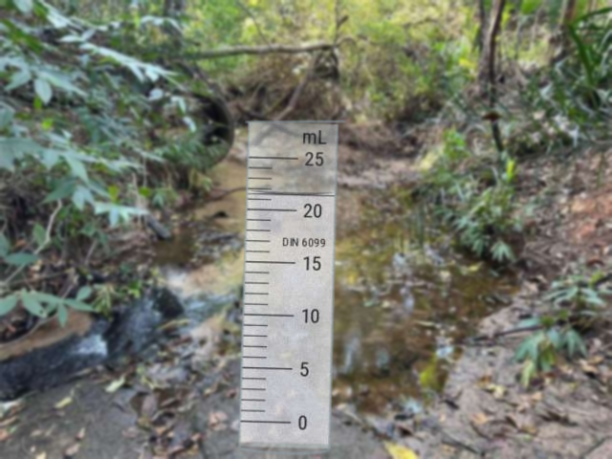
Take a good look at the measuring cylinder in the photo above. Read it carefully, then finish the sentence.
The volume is 21.5 mL
